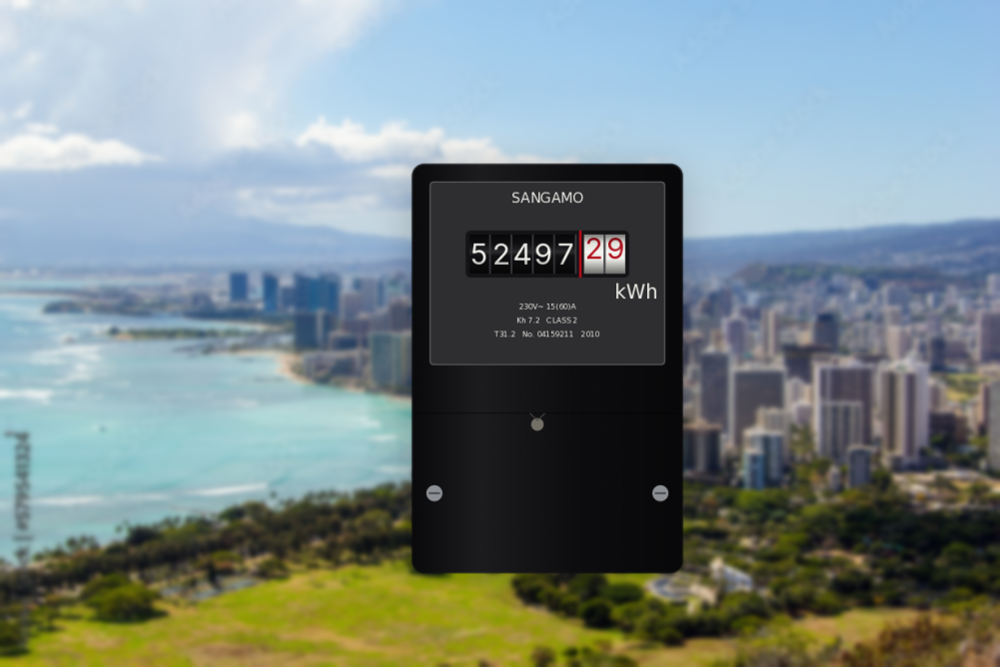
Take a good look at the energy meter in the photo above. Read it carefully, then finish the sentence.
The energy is 52497.29 kWh
